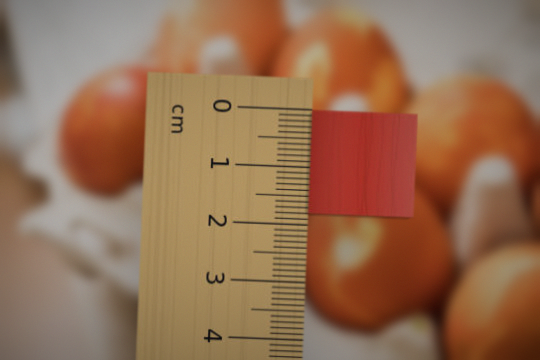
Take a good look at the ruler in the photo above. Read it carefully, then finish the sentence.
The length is 1.8 cm
